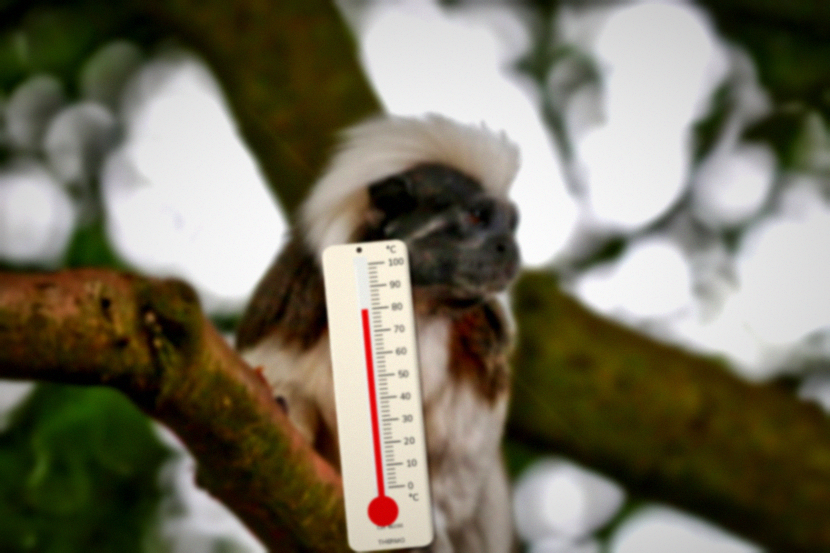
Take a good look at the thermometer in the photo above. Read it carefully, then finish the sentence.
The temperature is 80 °C
